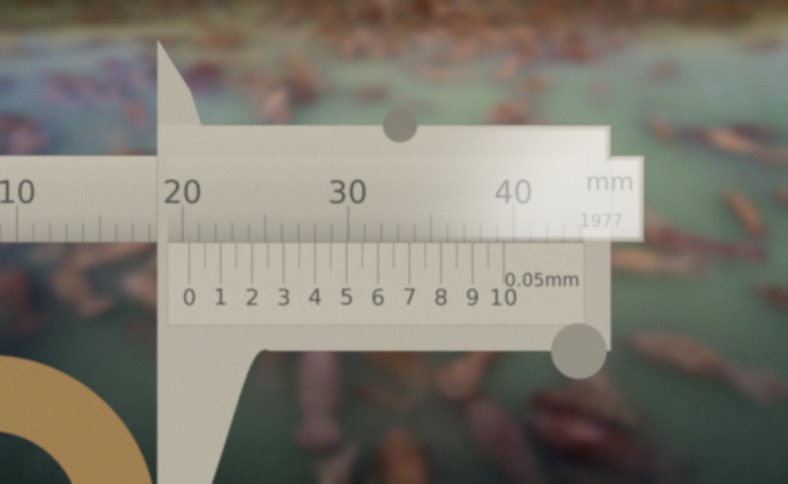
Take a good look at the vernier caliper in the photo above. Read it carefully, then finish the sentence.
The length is 20.4 mm
